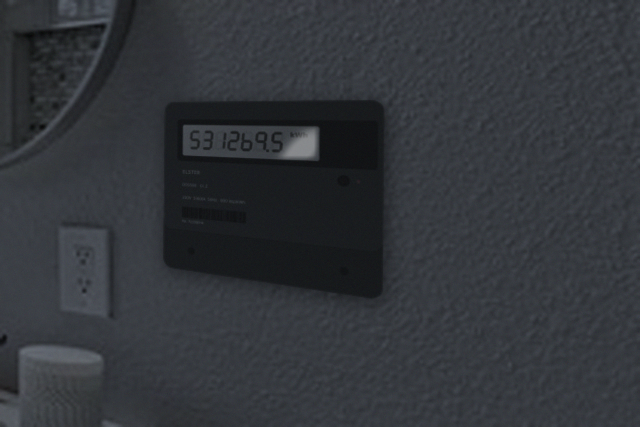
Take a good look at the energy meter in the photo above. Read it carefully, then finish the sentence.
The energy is 531269.5 kWh
